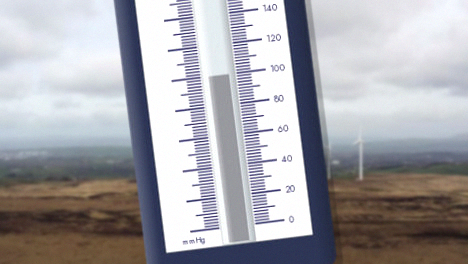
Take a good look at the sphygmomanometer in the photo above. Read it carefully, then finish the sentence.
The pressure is 100 mmHg
